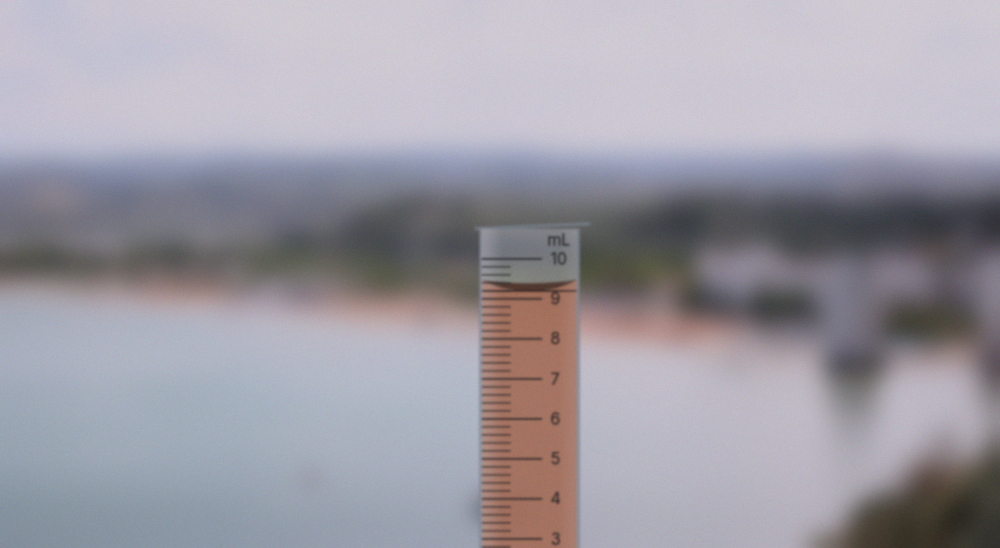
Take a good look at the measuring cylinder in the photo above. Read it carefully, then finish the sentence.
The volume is 9.2 mL
